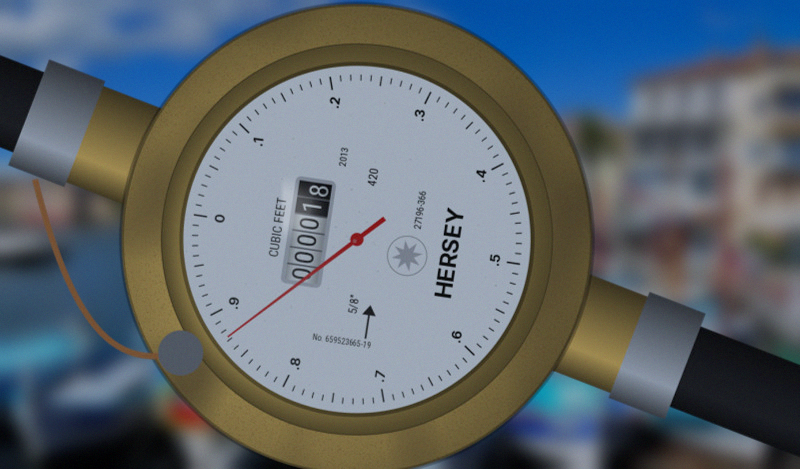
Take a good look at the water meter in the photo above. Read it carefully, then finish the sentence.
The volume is 17.87 ft³
